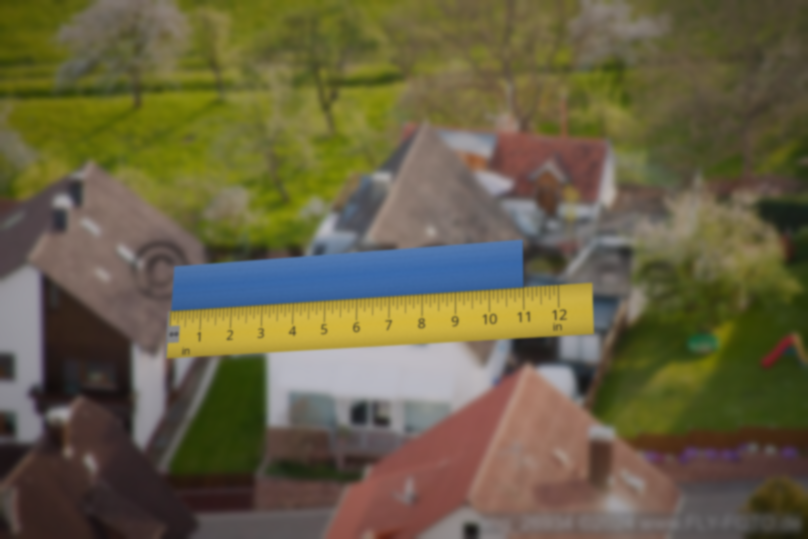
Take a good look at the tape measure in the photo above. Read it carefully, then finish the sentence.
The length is 11 in
